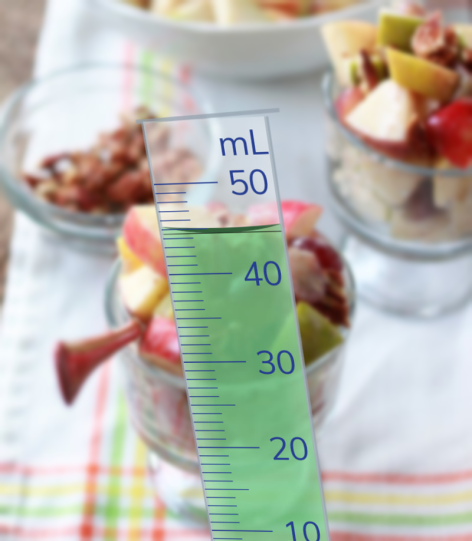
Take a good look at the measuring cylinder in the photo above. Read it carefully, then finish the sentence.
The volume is 44.5 mL
